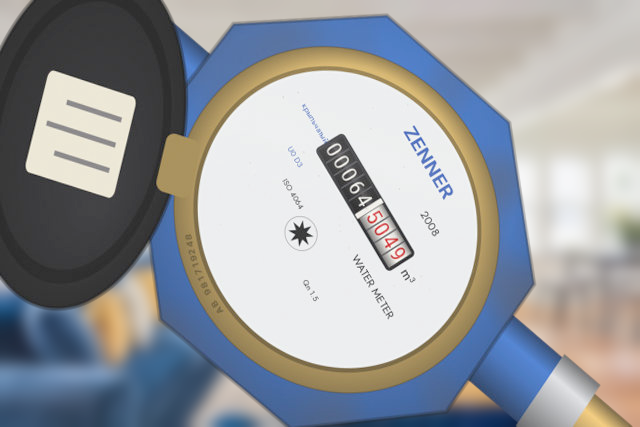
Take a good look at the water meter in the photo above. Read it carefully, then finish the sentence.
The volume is 64.5049 m³
